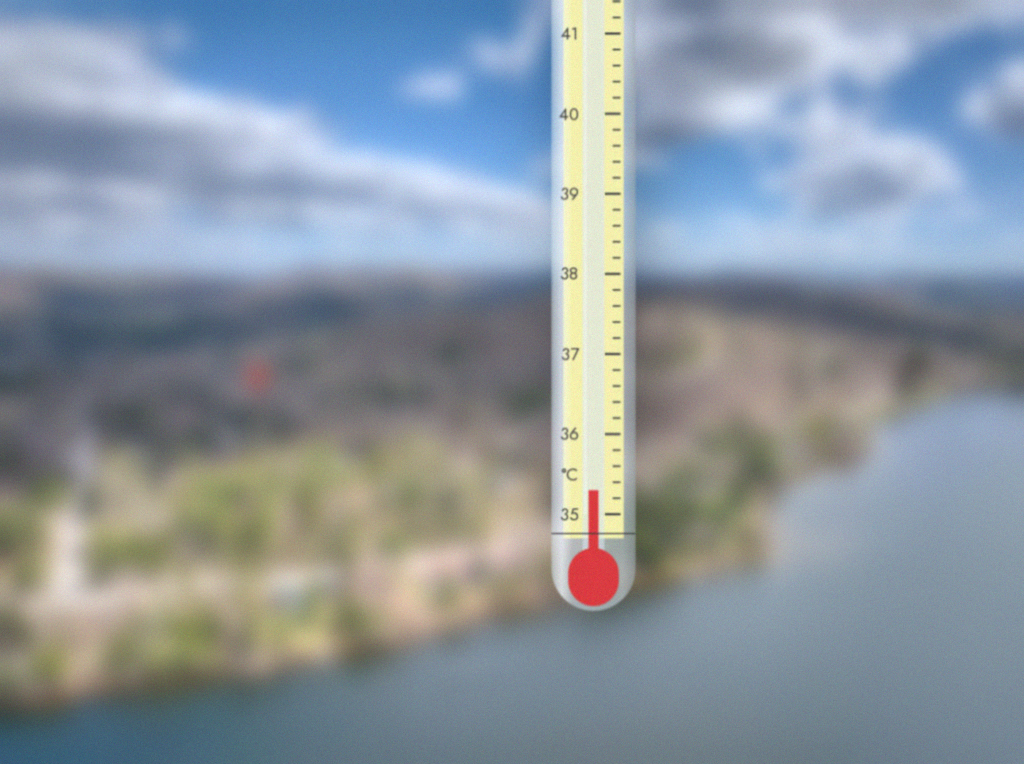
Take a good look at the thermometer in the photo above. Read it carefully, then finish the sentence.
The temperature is 35.3 °C
